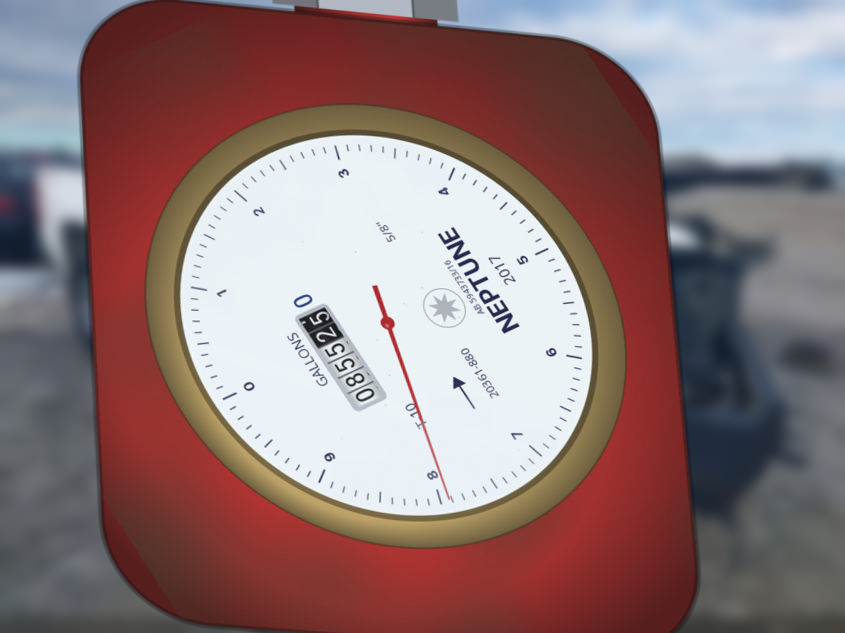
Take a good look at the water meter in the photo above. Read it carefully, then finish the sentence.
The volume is 855247.9 gal
